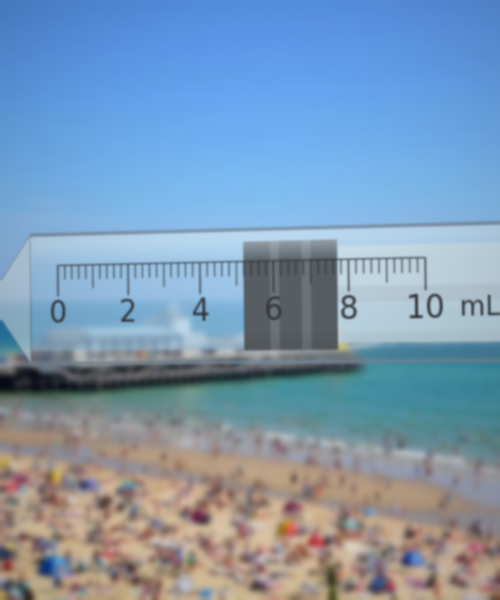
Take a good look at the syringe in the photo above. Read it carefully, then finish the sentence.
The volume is 5.2 mL
